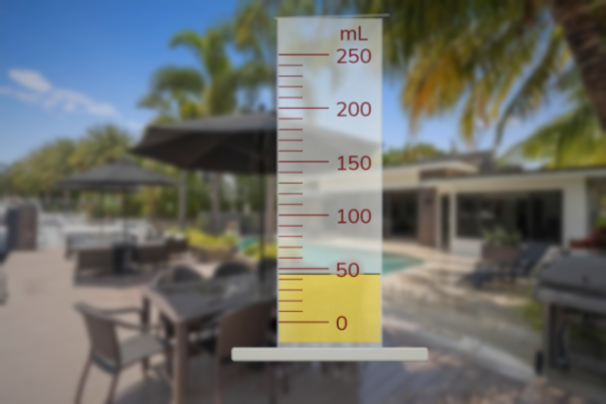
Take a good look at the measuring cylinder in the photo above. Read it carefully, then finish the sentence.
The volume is 45 mL
